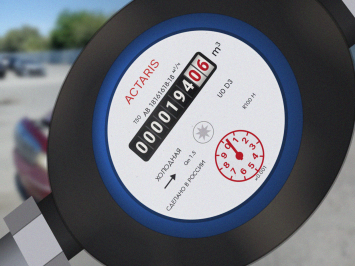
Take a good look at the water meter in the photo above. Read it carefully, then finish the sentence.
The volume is 194.060 m³
